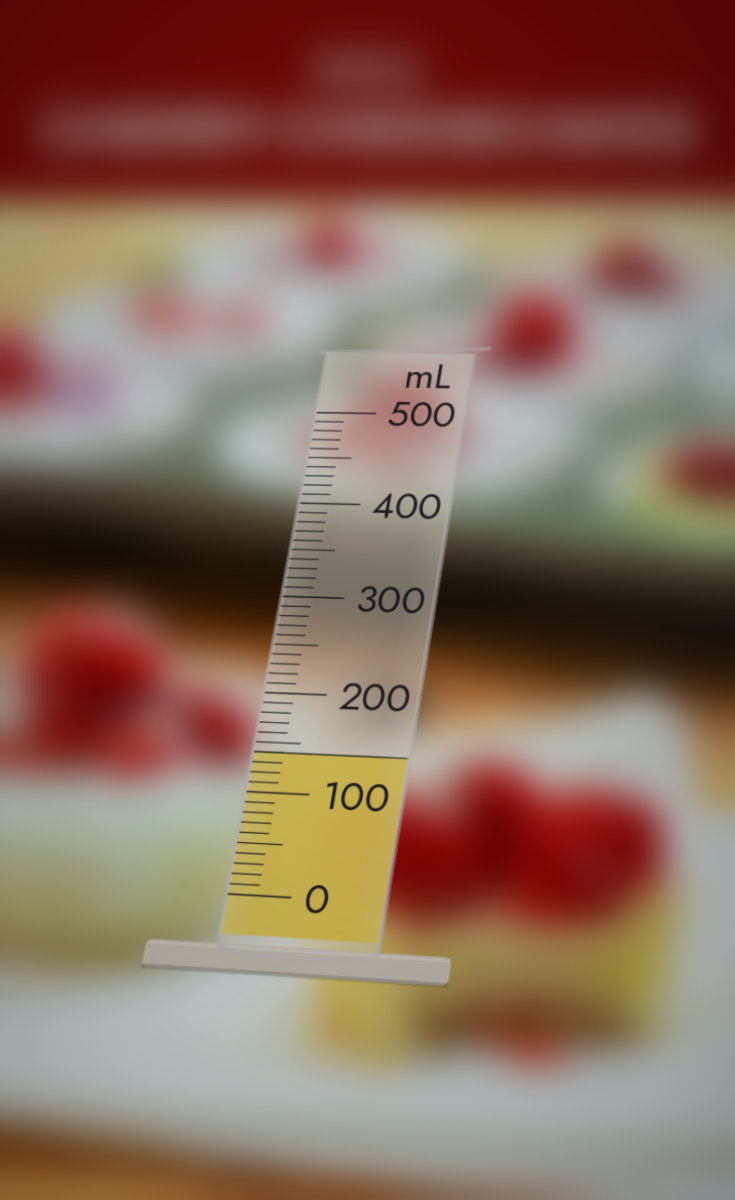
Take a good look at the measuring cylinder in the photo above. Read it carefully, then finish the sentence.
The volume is 140 mL
